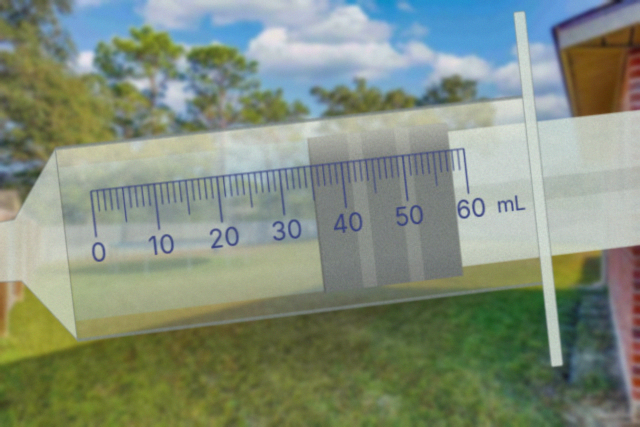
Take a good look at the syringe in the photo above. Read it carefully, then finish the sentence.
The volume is 35 mL
